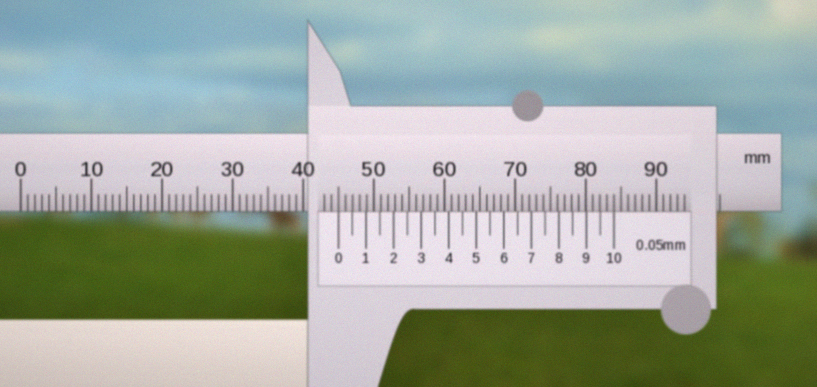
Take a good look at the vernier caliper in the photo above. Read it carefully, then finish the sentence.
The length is 45.0 mm
